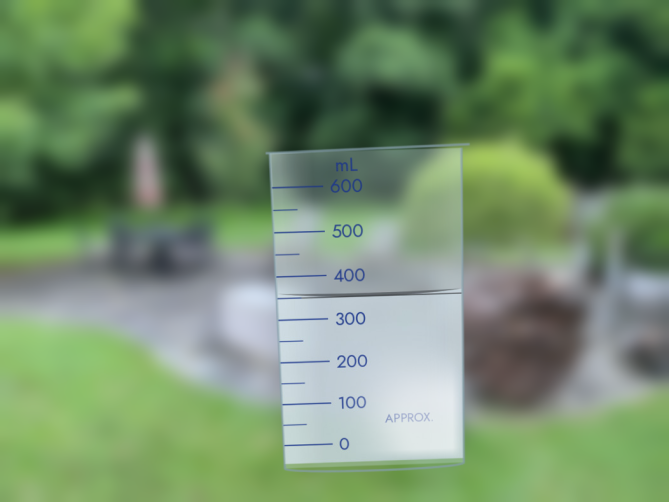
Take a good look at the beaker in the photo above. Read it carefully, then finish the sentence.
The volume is 350 mL
